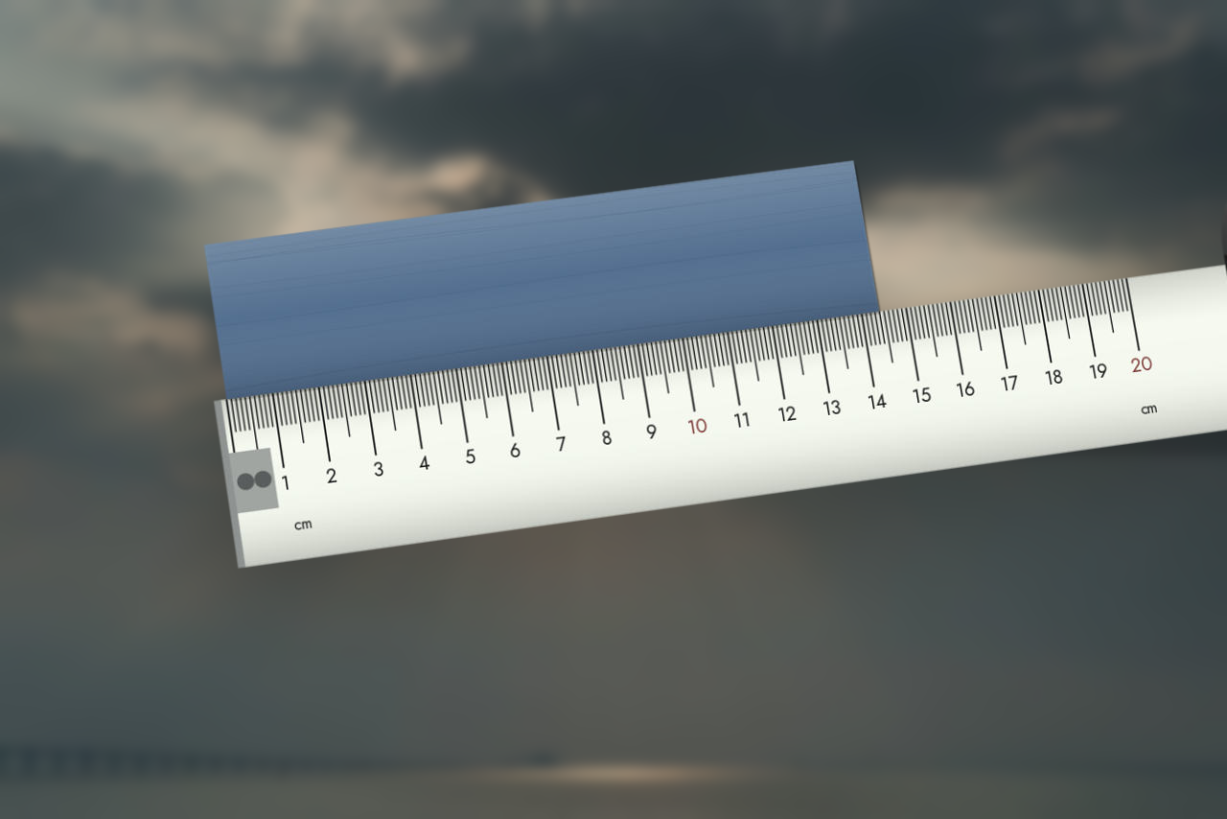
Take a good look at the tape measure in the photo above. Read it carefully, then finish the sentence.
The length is 14.4 cm
